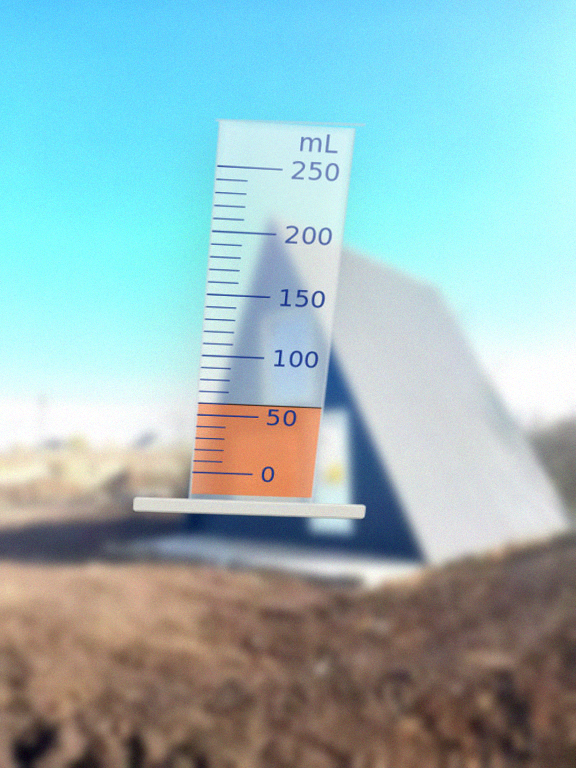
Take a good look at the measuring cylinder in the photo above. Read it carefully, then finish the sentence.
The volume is 60 mL
